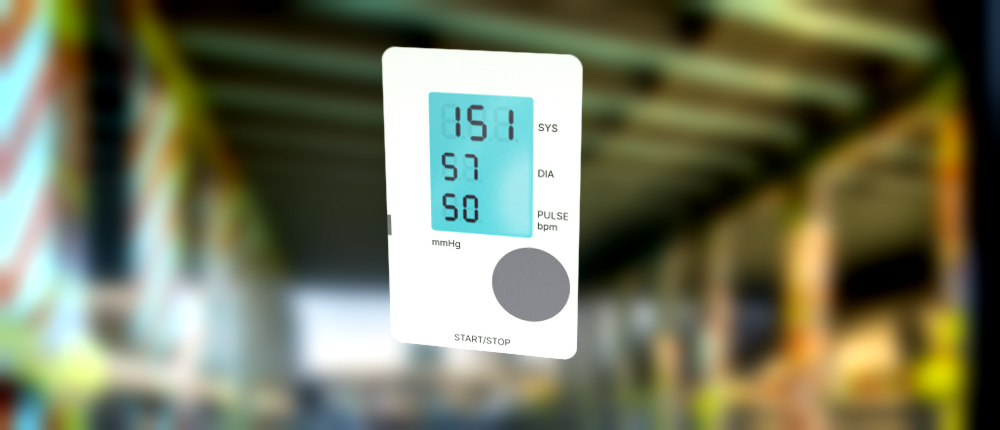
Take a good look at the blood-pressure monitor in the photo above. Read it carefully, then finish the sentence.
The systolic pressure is 151 mmHg
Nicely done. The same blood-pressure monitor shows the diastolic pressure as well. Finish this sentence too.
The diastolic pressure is 57 mmHg
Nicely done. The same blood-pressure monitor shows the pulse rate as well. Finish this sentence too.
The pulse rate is 50 bpm
